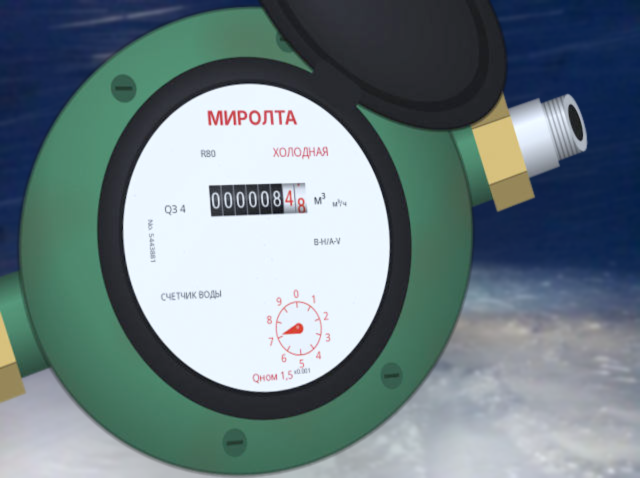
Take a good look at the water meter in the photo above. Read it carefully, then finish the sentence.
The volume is 8.477 m³
